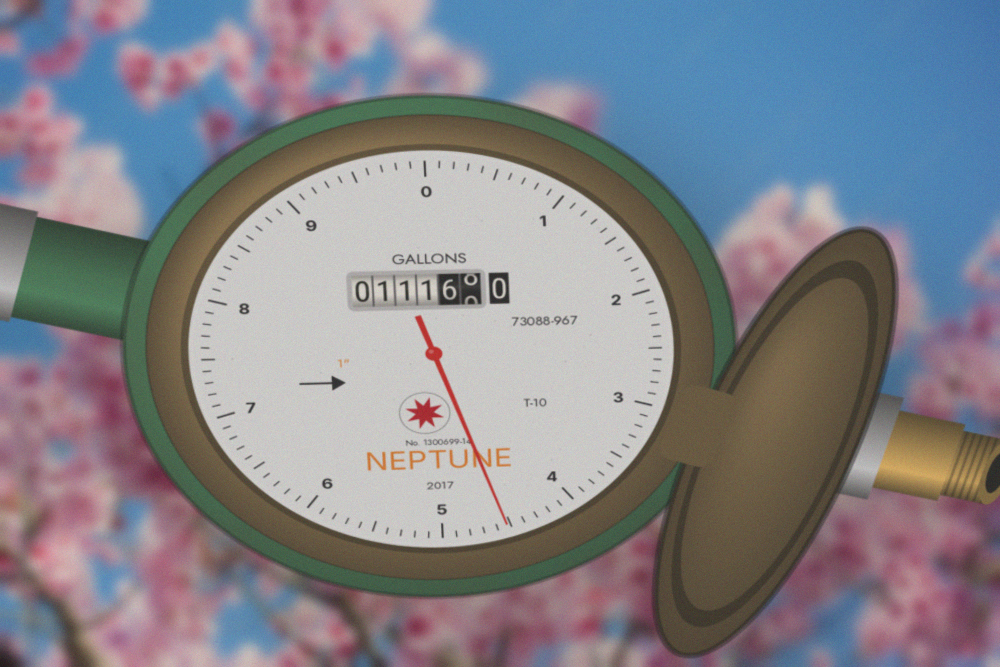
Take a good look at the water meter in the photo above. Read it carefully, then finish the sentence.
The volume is 111684.5 gal
